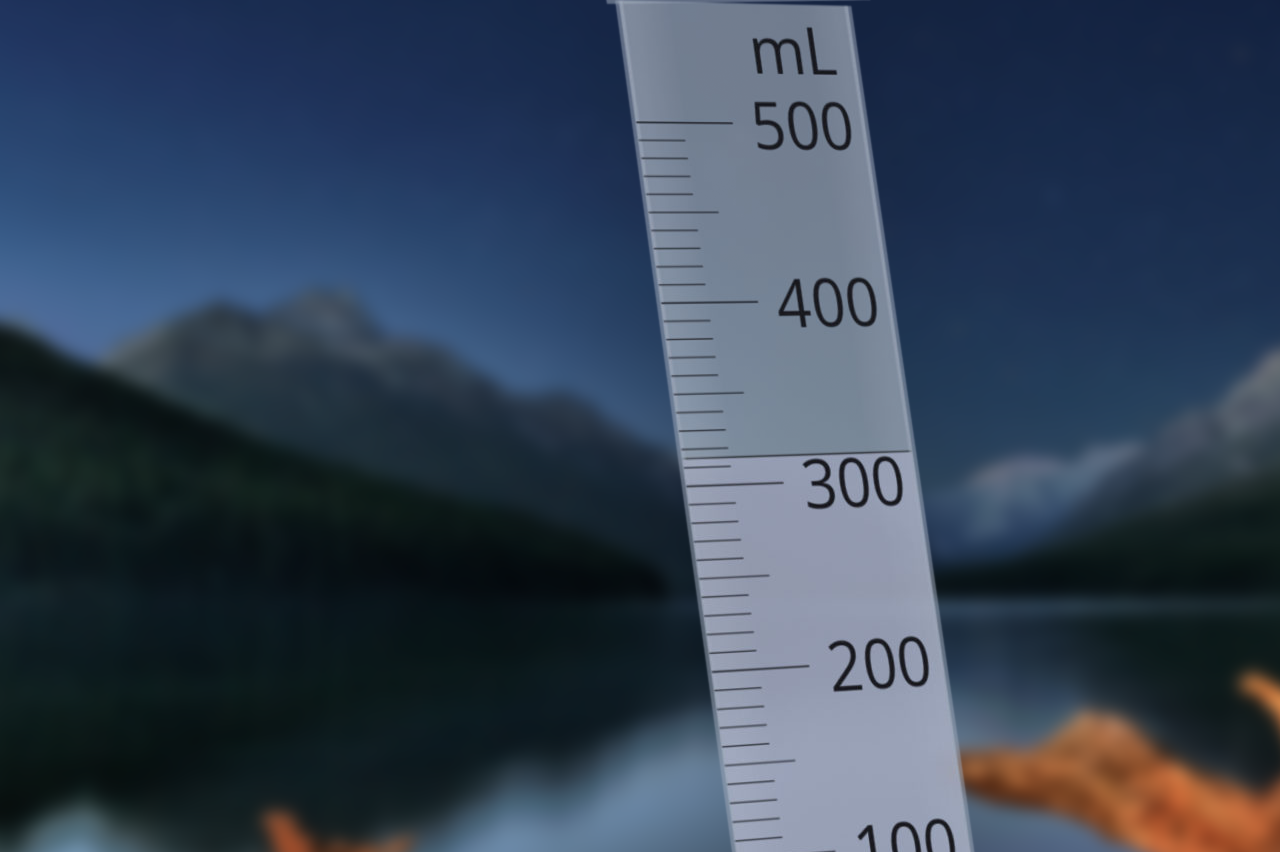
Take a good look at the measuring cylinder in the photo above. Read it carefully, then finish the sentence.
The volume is 315 mL
